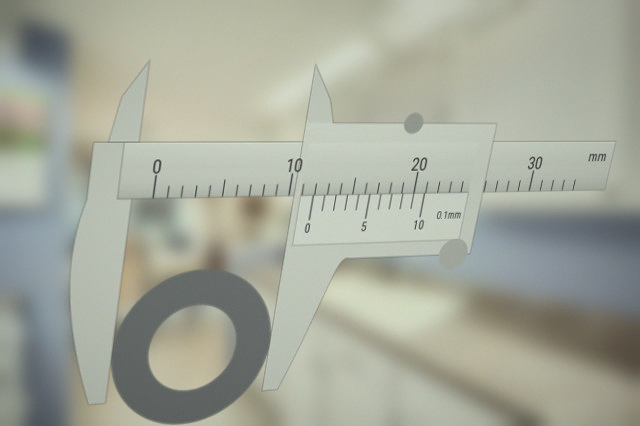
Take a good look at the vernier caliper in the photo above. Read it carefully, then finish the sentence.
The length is 11.9 mm
